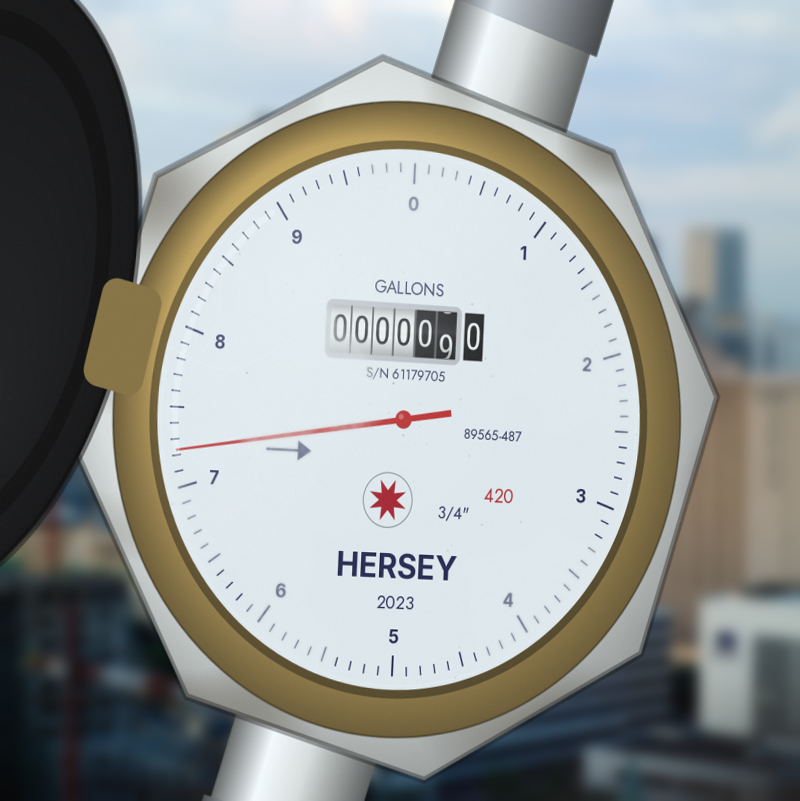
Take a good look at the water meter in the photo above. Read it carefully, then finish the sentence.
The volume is 87.2 gal
